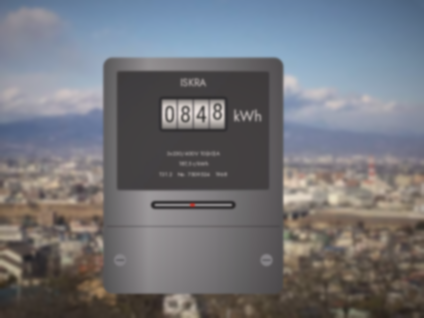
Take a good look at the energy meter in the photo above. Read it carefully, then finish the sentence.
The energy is 848 kWh
